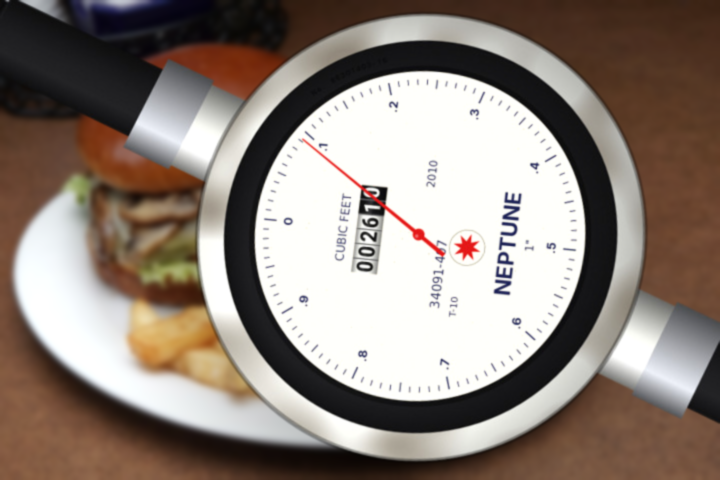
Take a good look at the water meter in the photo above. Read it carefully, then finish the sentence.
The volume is 2610.09 ft³
